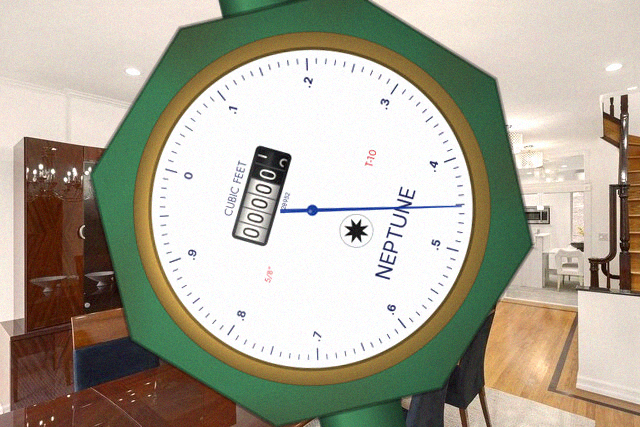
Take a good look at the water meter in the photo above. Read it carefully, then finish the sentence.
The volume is 1.45 ft³
